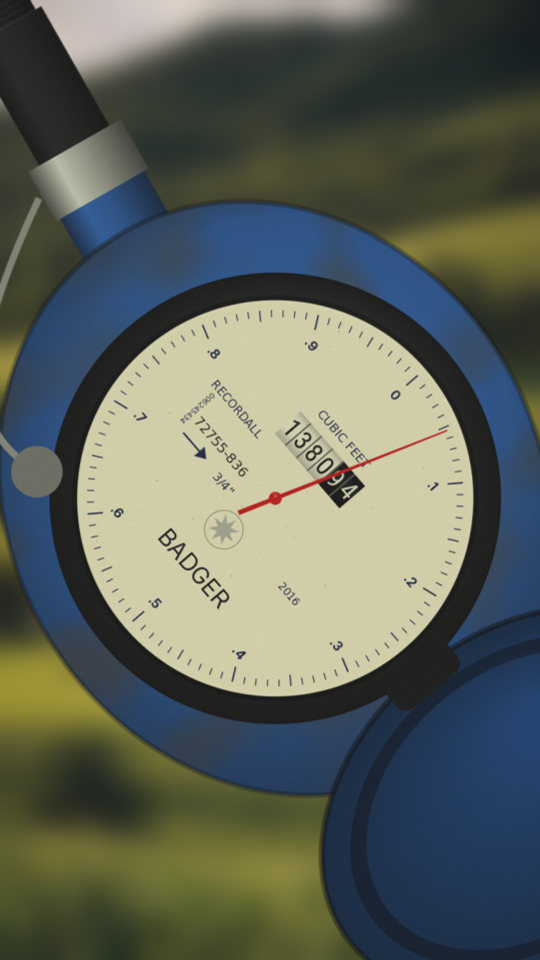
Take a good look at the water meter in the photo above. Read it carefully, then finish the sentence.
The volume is 138094.05 ft³
